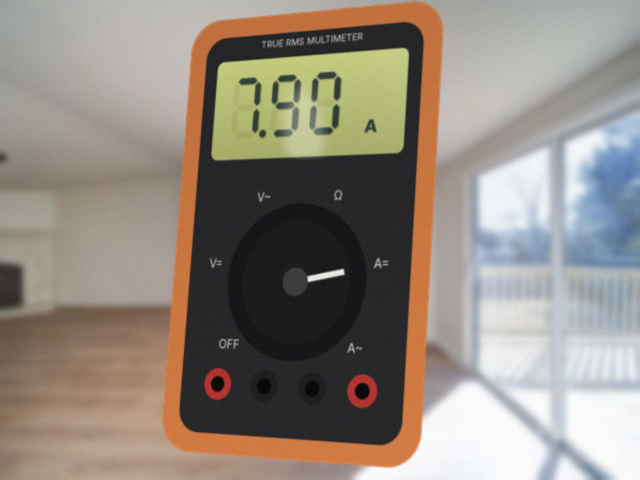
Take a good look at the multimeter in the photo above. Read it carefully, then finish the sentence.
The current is 7.90 A
